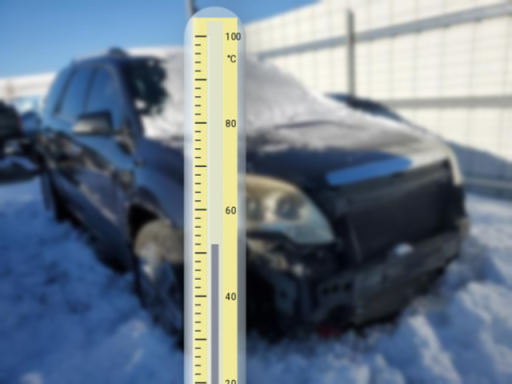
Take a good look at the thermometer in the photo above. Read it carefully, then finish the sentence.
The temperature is 52 °C
